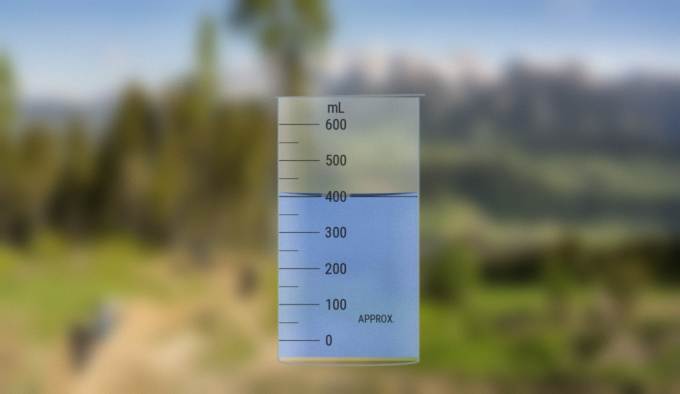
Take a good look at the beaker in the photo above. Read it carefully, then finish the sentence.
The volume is 400 mL
